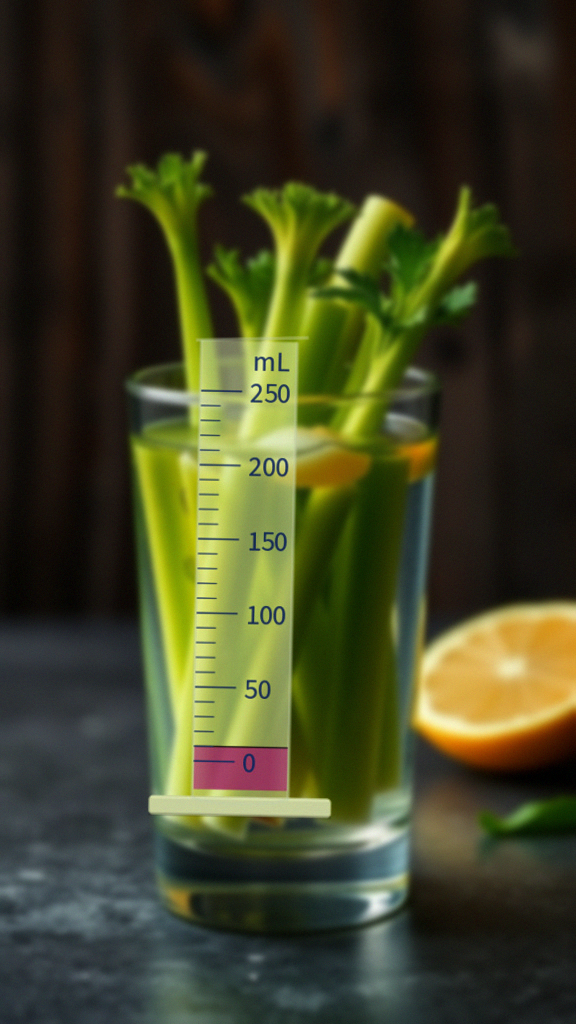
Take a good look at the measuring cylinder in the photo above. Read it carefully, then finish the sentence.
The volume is 10 mL
